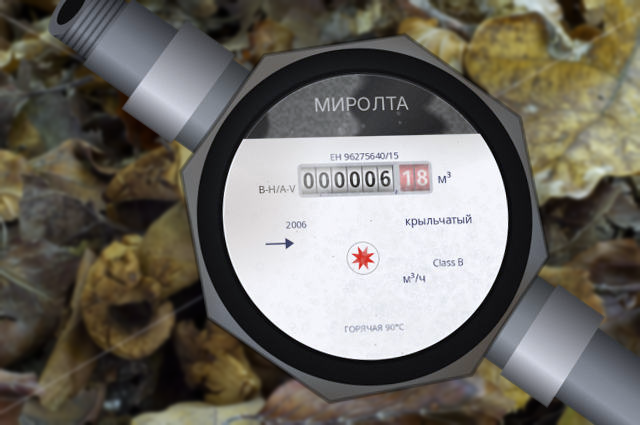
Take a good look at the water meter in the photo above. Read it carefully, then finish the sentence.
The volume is 6.18 m³
